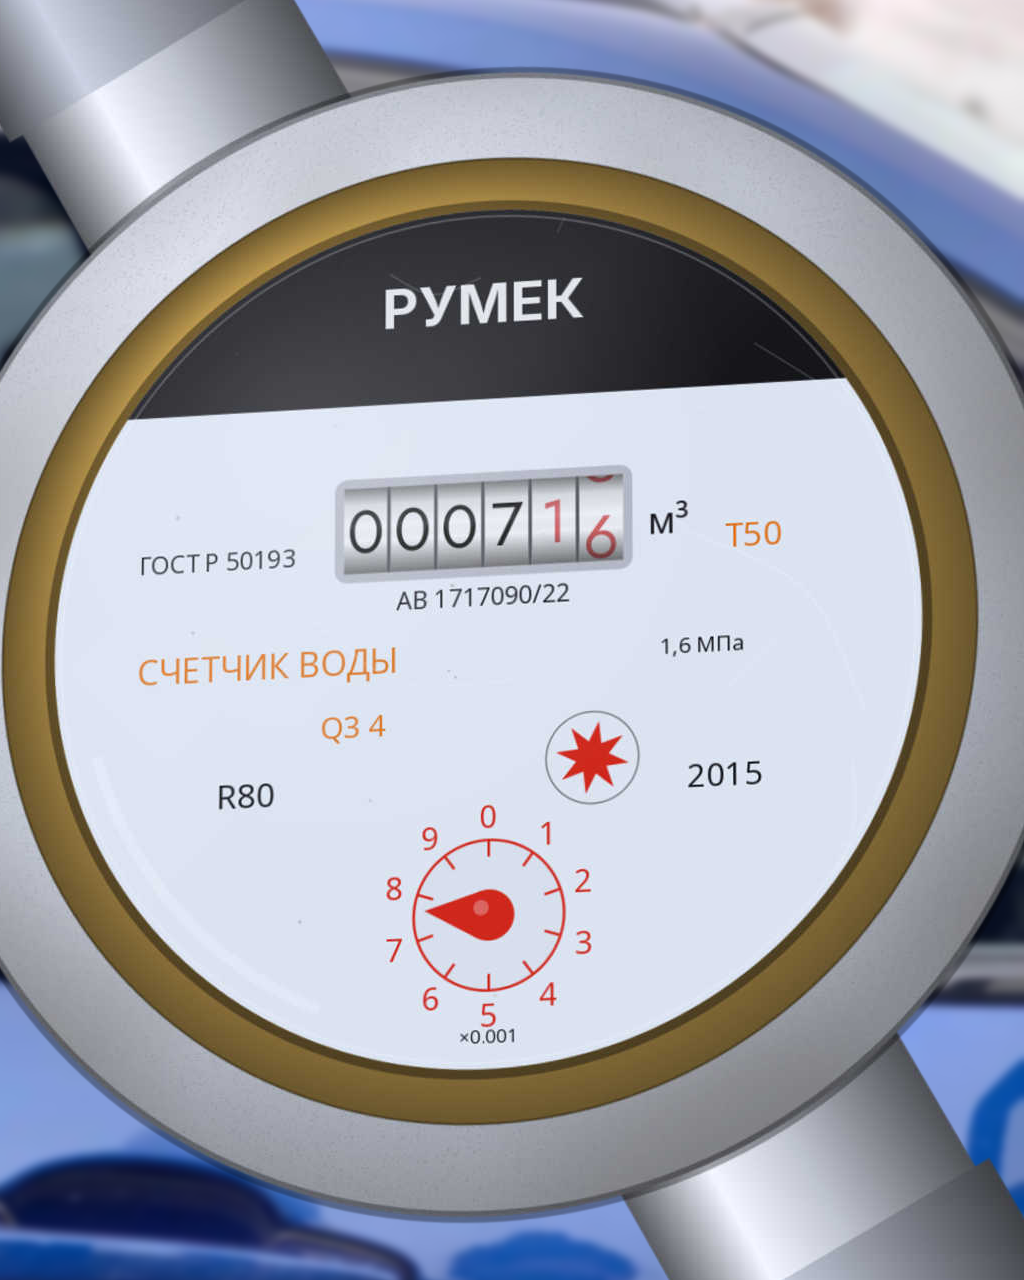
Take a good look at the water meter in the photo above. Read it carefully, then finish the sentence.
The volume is 7.157 m³
